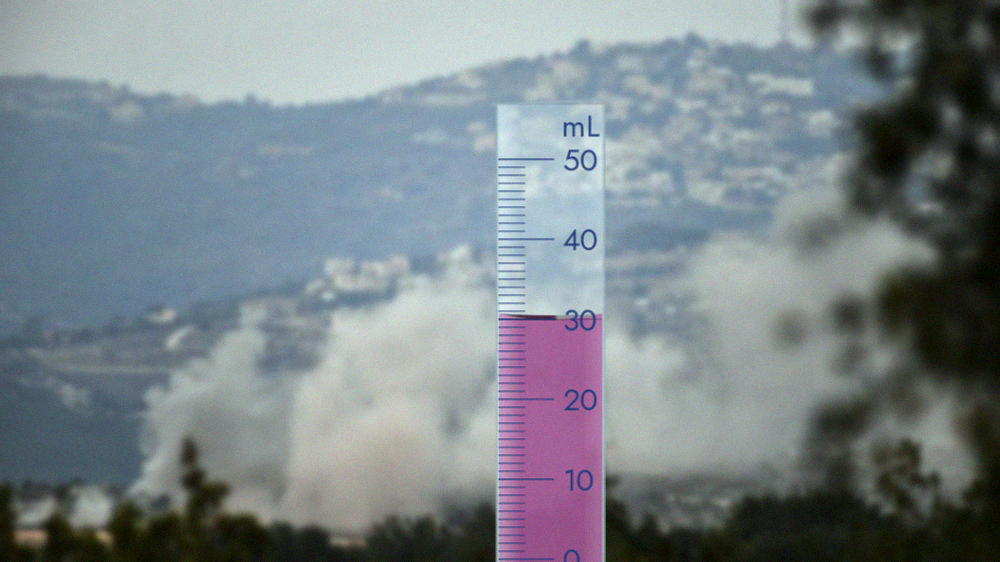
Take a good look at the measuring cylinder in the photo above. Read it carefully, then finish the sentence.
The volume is 30 mL
